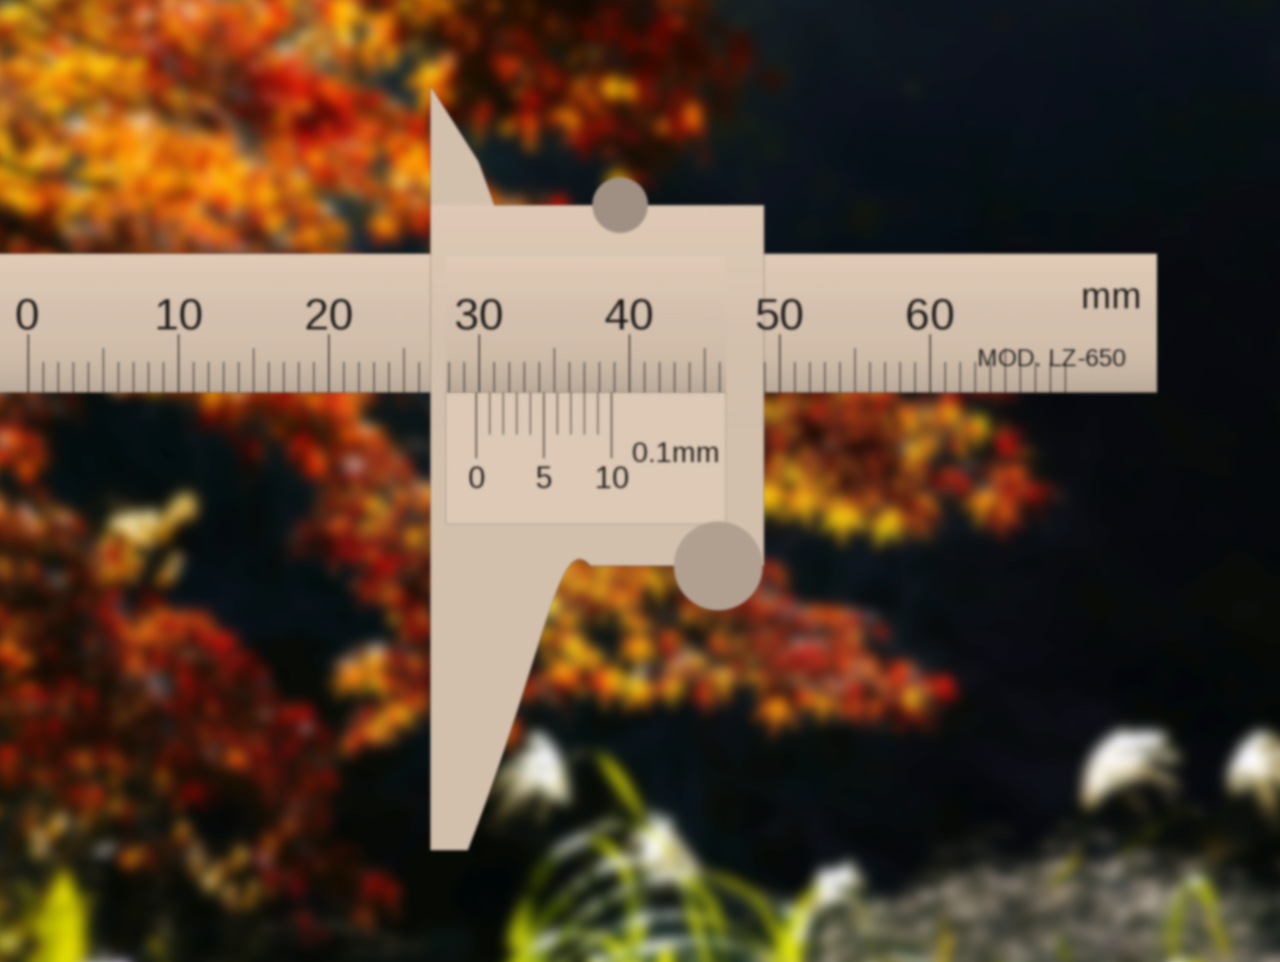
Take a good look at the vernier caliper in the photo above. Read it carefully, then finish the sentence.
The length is 29.8 mm
